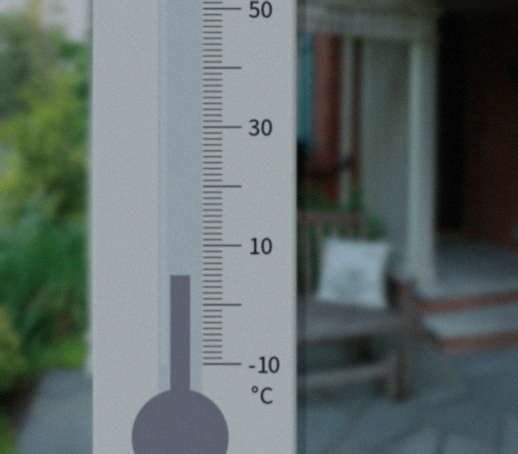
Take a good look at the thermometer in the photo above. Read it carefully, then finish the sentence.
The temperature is 5 °C
